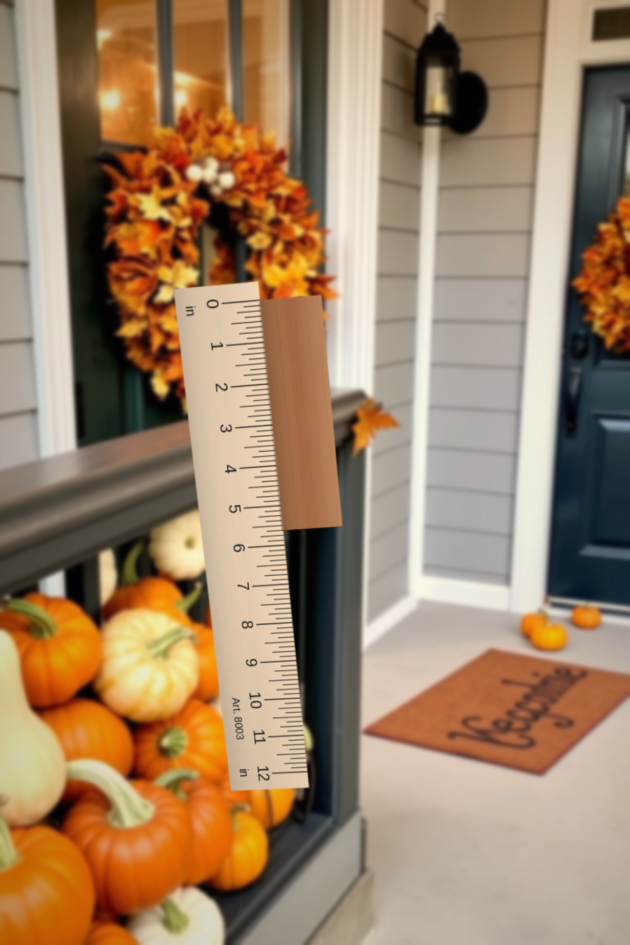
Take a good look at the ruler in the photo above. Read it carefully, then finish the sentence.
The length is 5.625 in
